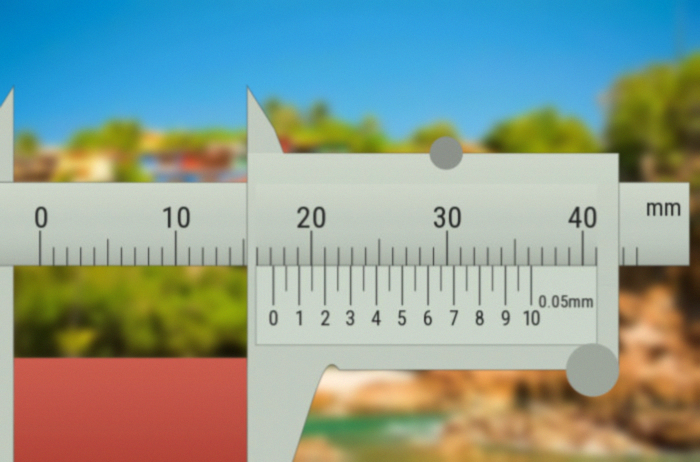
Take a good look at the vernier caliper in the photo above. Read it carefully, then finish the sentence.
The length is 17.2 mm
